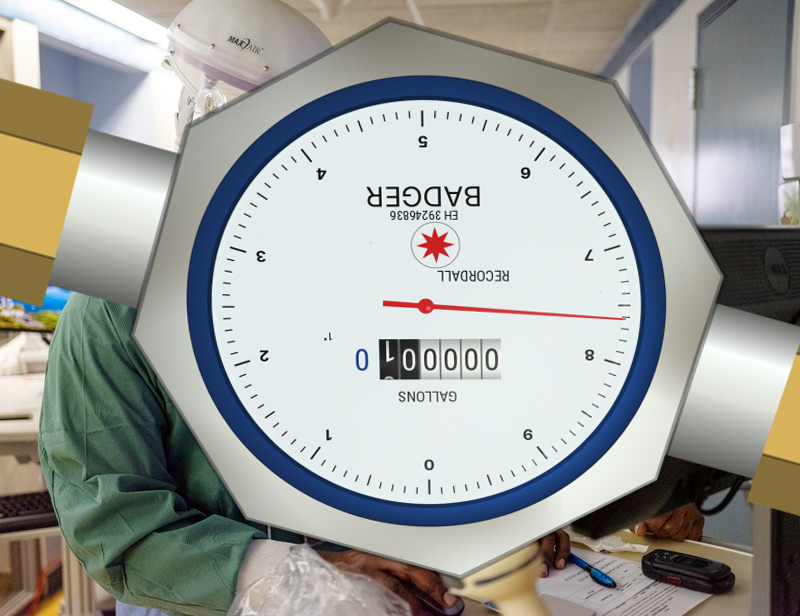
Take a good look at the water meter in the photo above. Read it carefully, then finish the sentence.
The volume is 7.6 gal
